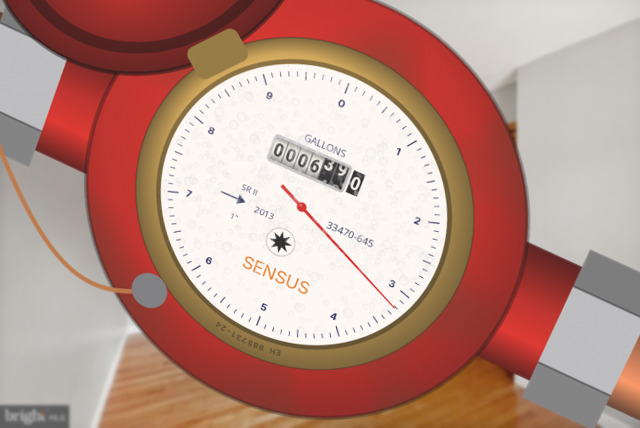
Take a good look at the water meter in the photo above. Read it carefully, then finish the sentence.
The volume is 6393.2 gal
